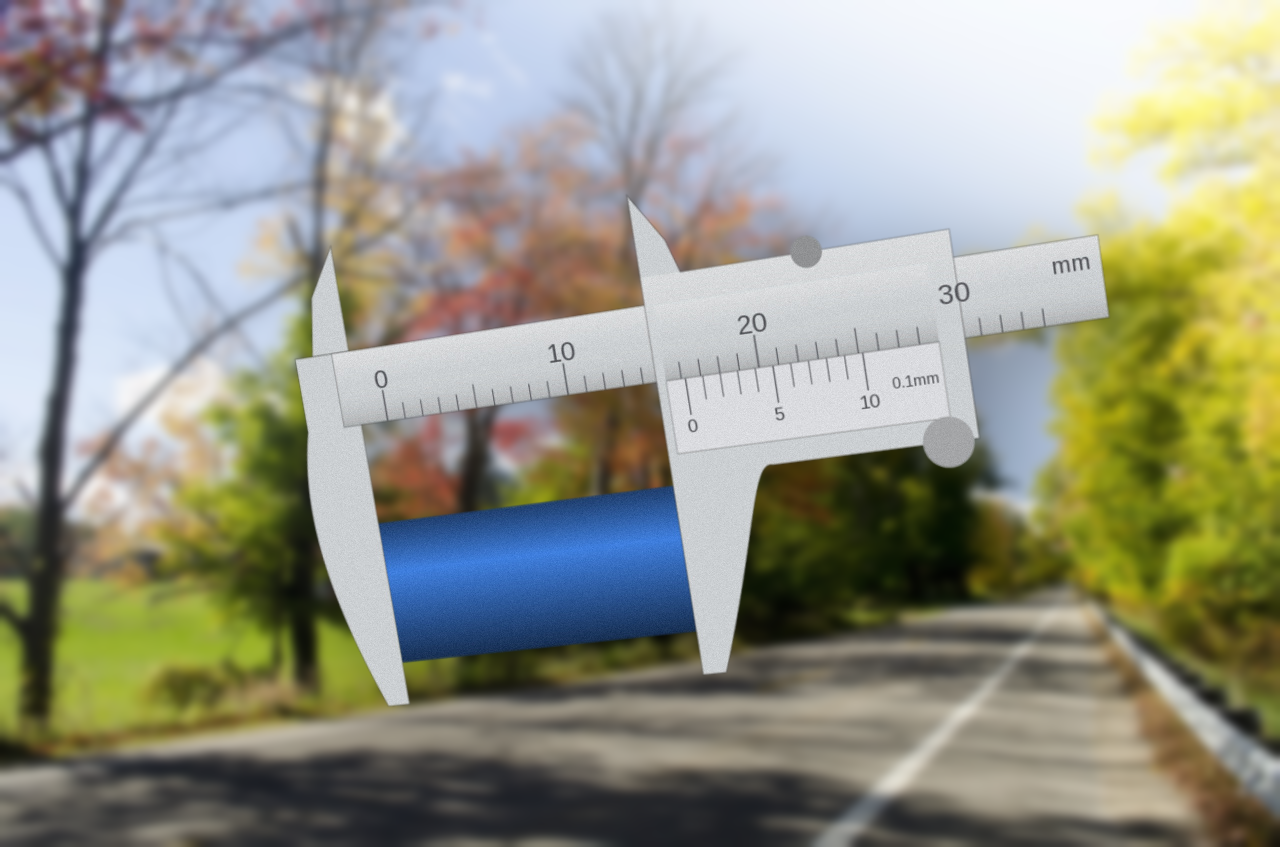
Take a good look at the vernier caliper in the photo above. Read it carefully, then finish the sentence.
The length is 16.2 mm
